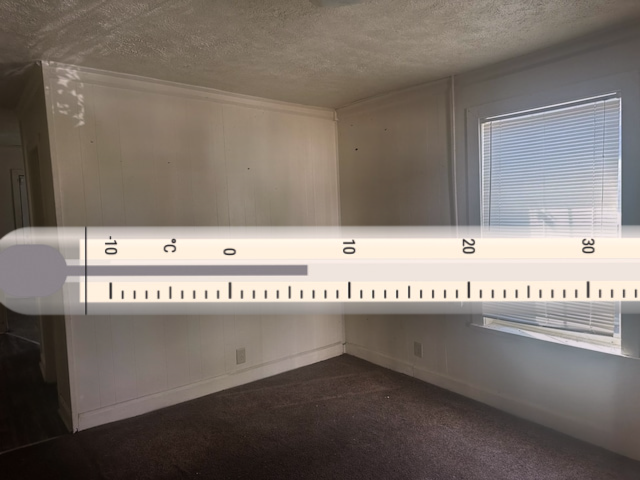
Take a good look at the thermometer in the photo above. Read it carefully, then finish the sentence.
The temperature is 6.5 °C
